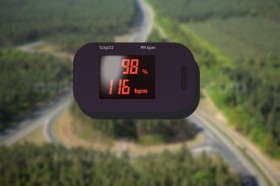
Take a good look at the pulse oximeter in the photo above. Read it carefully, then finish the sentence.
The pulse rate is 116 bpm
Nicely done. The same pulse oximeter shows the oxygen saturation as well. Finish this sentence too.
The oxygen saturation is 98 %
